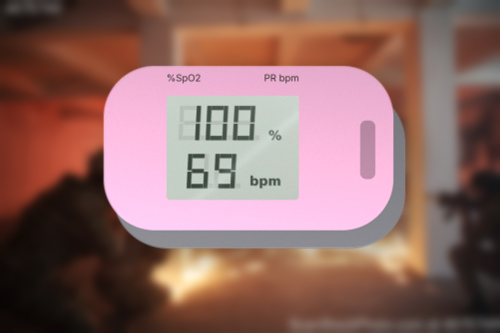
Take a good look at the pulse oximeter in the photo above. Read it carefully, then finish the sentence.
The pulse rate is 69 bpm
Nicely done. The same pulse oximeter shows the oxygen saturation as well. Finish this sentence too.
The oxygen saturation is 100 %
